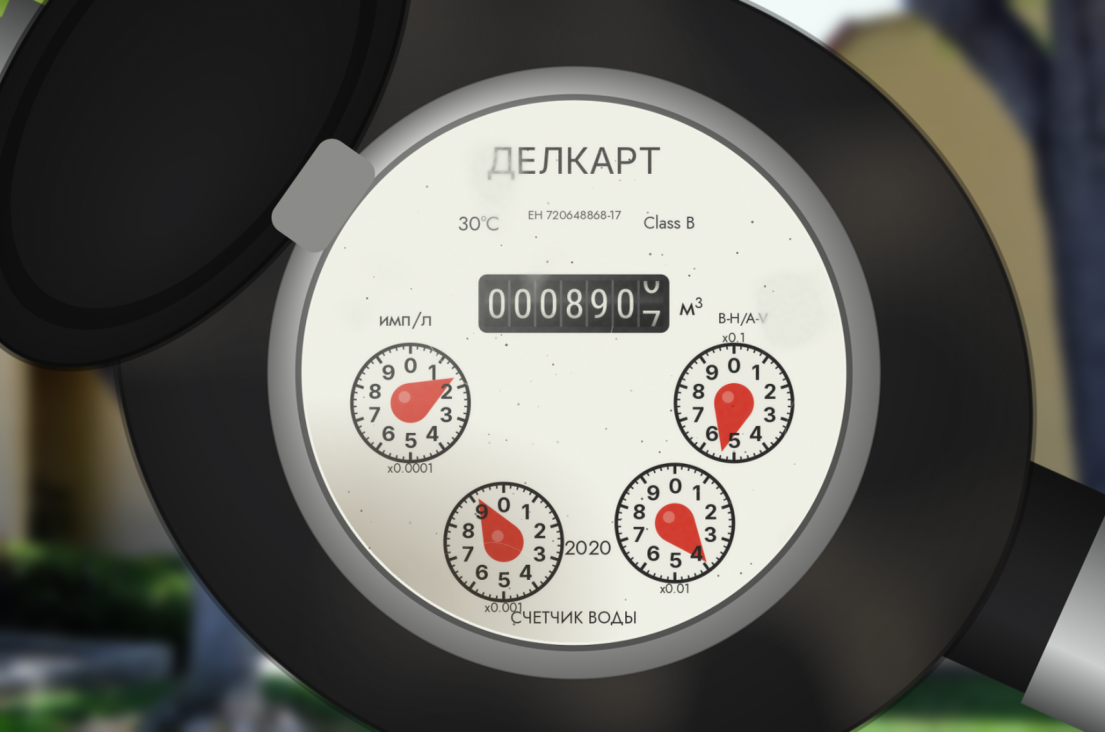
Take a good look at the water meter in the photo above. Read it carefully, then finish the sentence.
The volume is 8906.5391 m³
